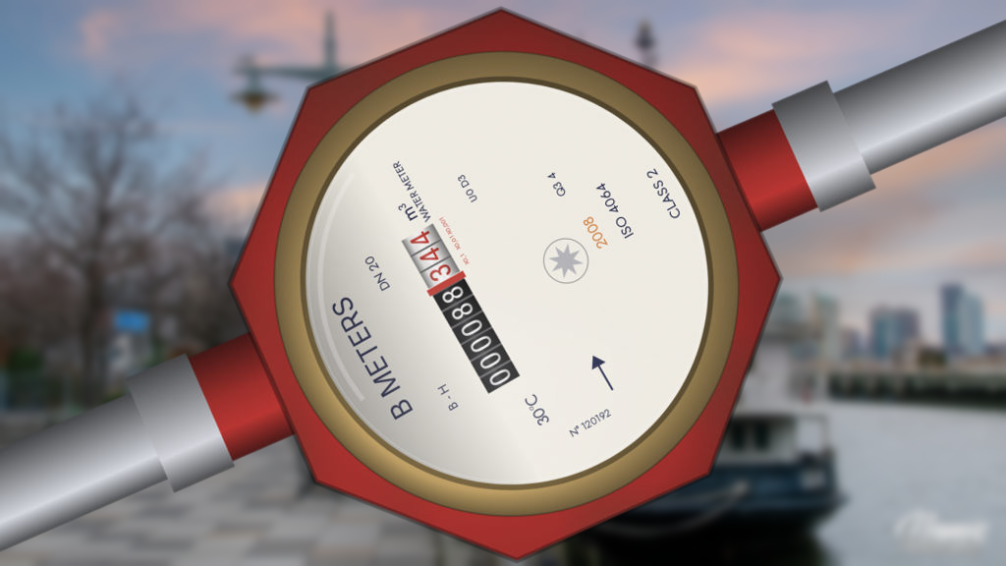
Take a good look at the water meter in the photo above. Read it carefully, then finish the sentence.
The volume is 88.344 m³
